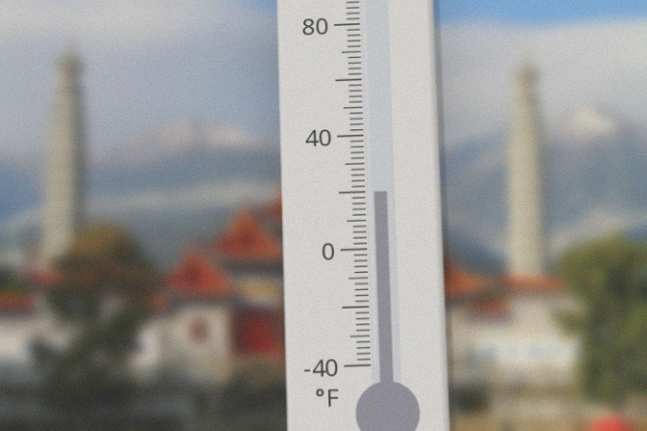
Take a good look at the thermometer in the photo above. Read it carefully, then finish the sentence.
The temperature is 20 °F
